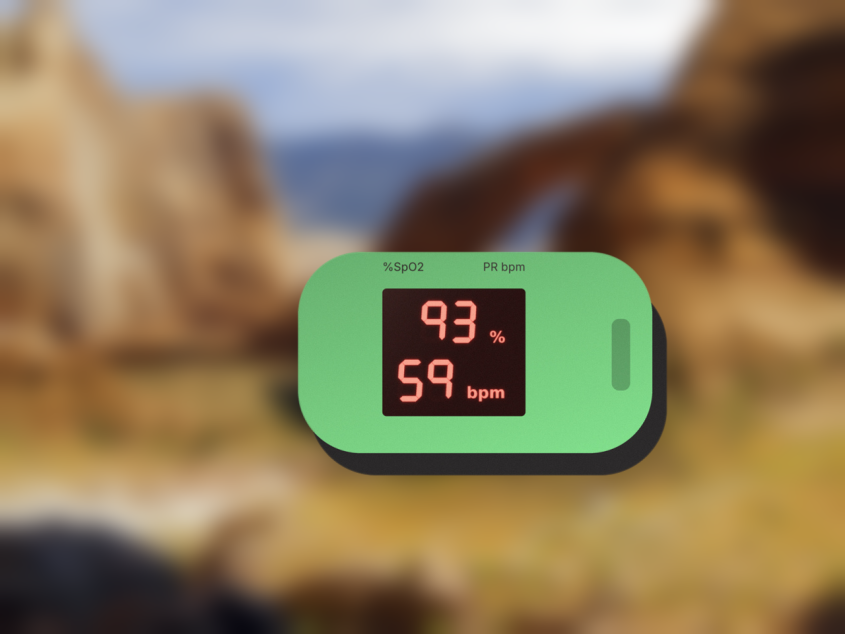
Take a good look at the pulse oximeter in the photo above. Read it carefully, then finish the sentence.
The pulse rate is 59 bpm
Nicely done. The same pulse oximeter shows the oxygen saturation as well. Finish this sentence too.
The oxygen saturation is 93 %
